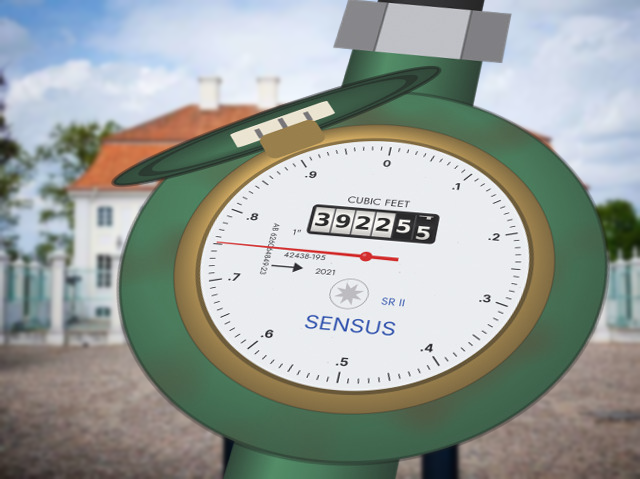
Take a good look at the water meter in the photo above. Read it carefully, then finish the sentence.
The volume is 392254.75 ft³
